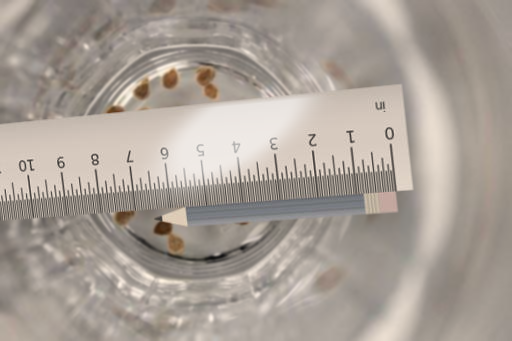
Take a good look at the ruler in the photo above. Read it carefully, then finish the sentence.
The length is 6.5 in
